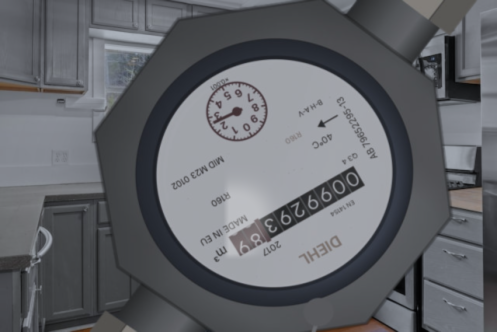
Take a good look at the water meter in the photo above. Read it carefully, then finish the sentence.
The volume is 99293.892 m³
